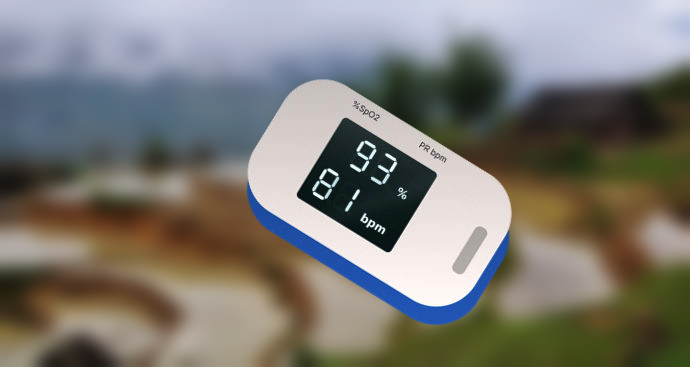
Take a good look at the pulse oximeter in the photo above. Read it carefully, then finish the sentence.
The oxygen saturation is 93 %
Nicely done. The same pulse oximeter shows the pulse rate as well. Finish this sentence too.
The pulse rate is 81 bpm
